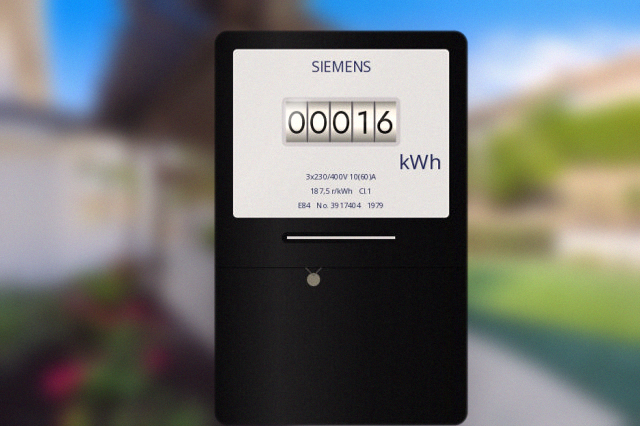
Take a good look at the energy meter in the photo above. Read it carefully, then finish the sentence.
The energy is 16 kWh
